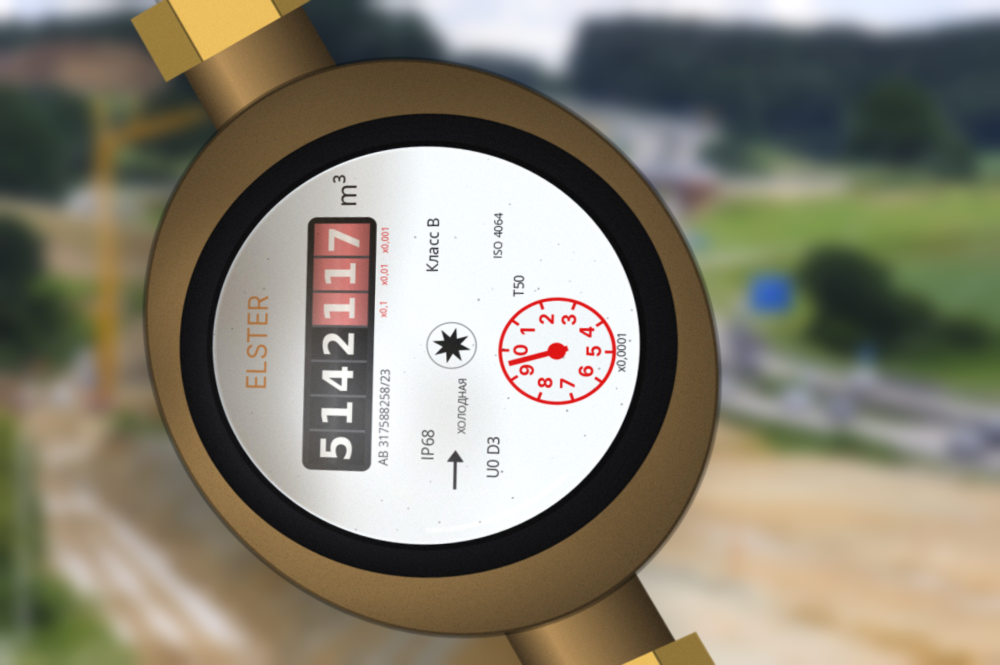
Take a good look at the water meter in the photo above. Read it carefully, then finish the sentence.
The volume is 5142.1169 m³
